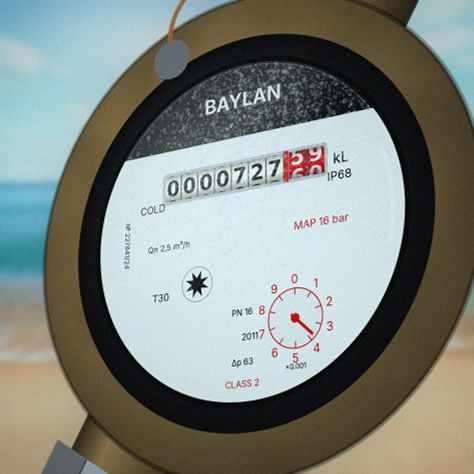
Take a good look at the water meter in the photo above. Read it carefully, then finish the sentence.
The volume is 727.593 kL
